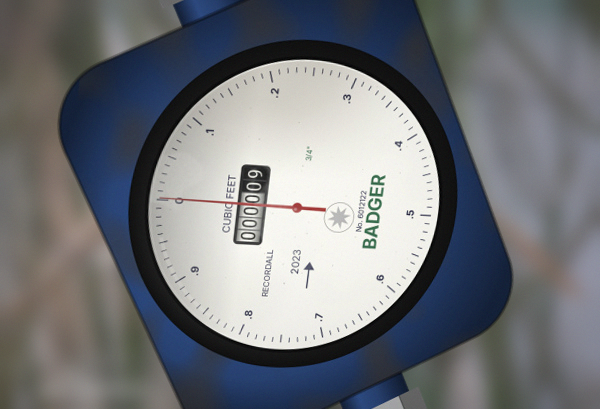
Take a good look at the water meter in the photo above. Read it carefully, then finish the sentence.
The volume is 9.00 ft³
